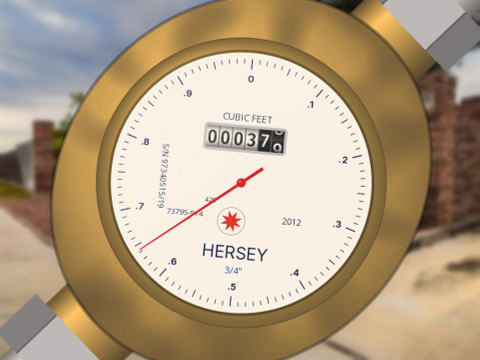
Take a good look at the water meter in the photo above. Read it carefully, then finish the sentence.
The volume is 378.64 ft³
